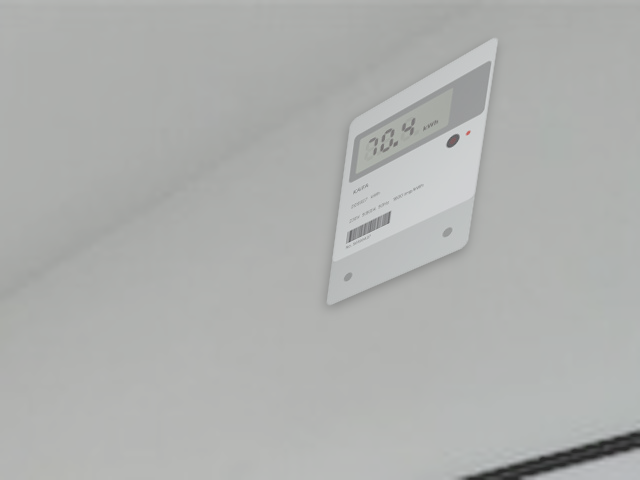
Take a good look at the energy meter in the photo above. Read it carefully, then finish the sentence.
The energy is 70.4 kWh
